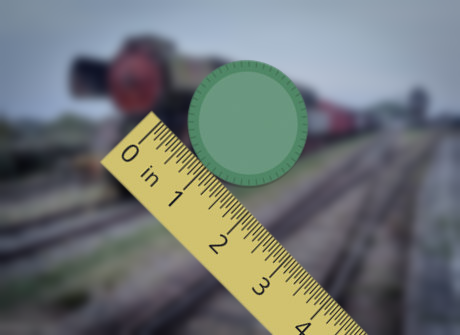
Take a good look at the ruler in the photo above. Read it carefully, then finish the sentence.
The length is 2 in
